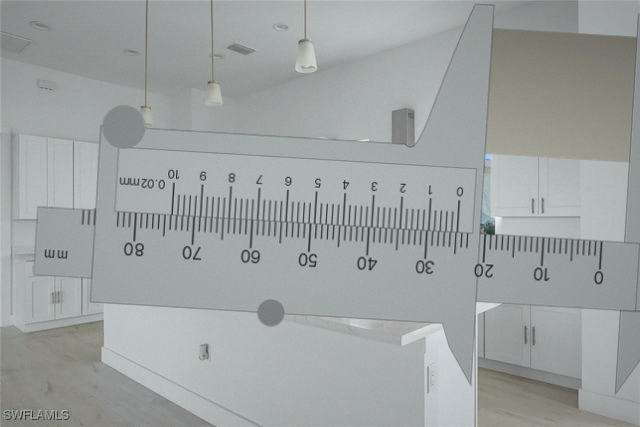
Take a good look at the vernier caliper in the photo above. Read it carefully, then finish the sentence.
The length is 24.8 mm
